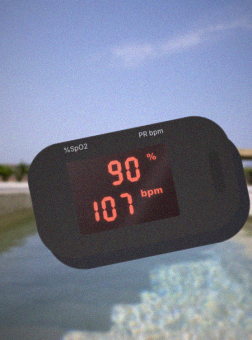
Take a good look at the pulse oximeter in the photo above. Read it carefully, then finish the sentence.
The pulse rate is 107 bpm
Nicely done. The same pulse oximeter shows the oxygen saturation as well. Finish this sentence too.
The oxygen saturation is 90 %
